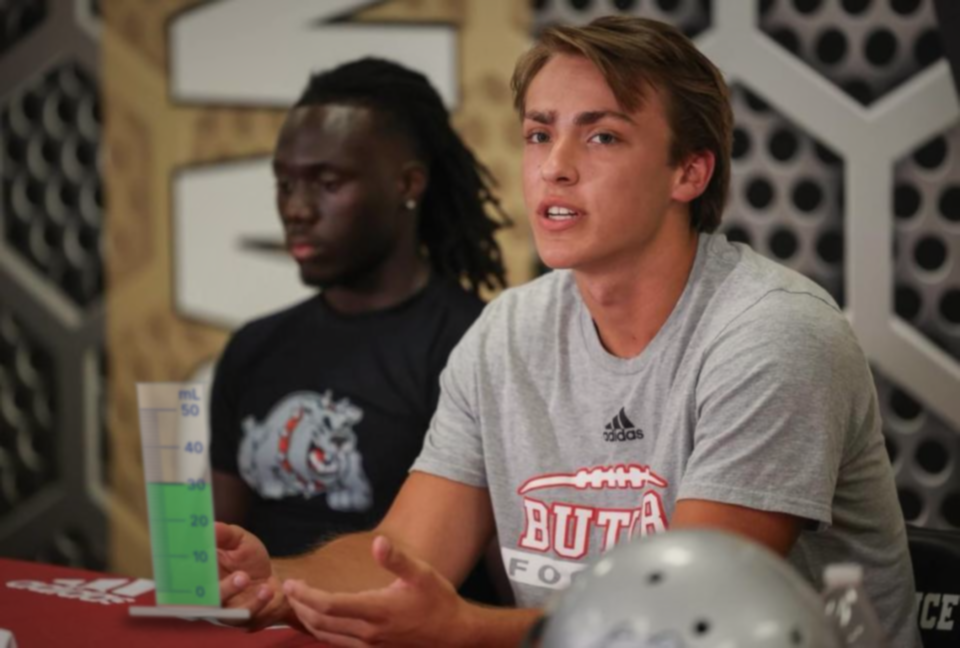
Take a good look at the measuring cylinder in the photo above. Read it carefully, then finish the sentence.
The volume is 30 mL
